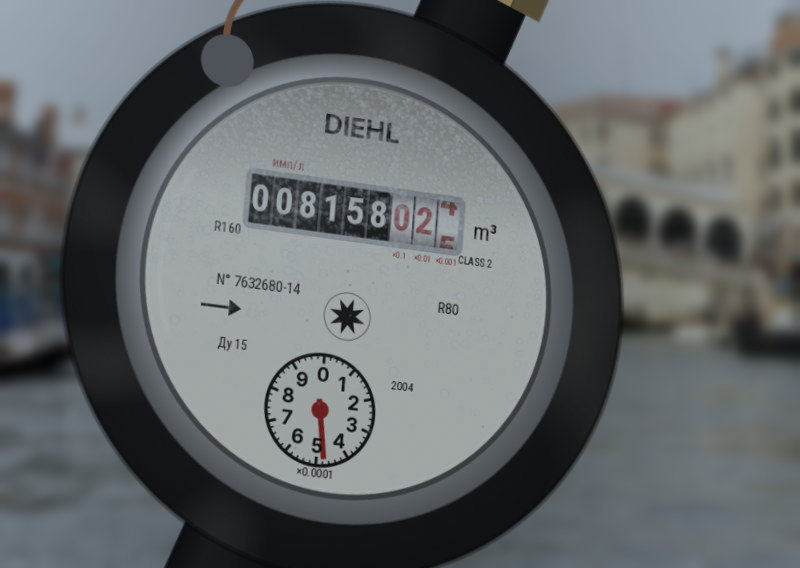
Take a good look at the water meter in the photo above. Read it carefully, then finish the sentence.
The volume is 8158.0244 m³
